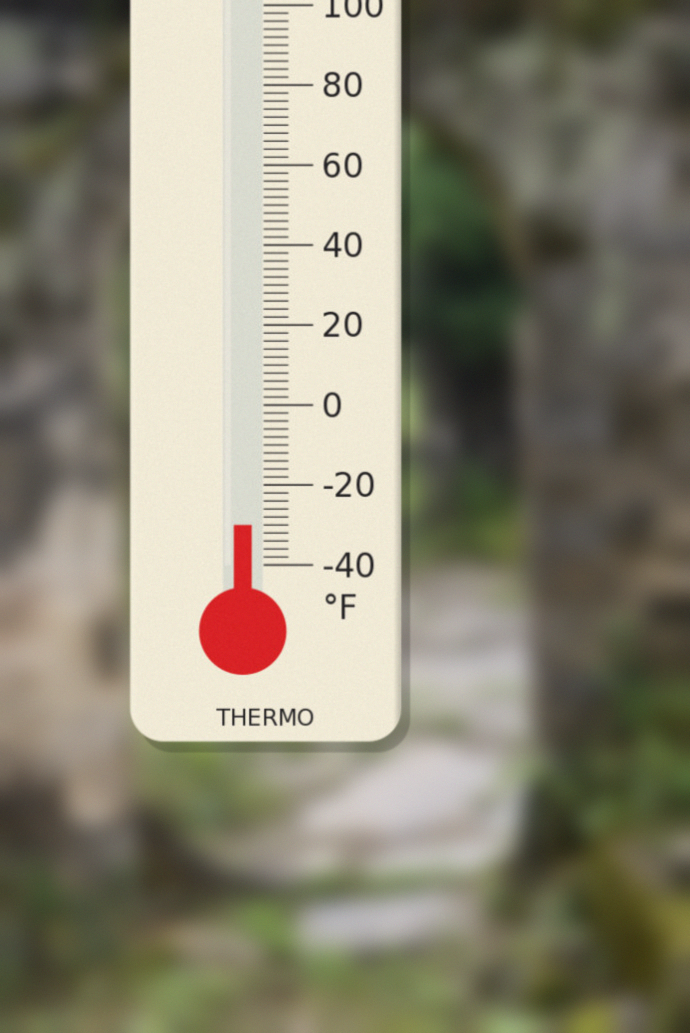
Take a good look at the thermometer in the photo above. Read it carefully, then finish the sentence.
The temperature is -30 °F
